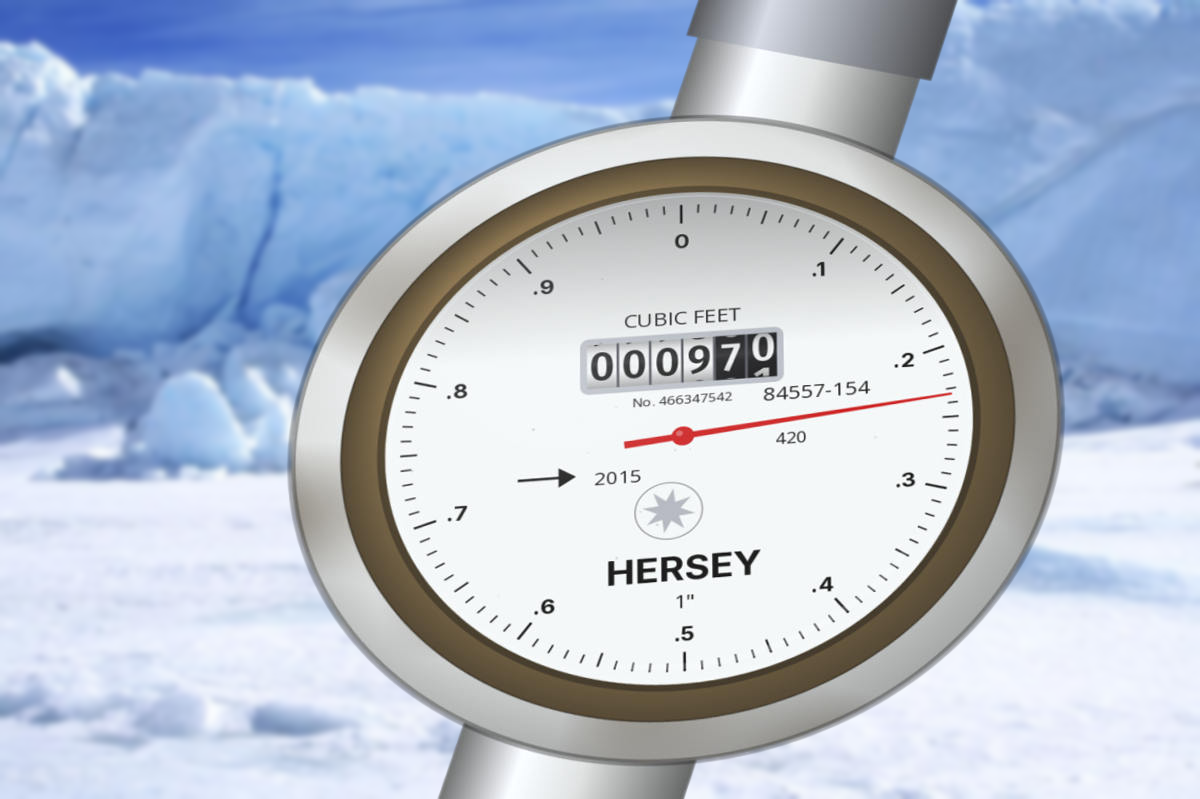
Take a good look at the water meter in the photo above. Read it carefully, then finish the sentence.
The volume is 970.23 ft³
